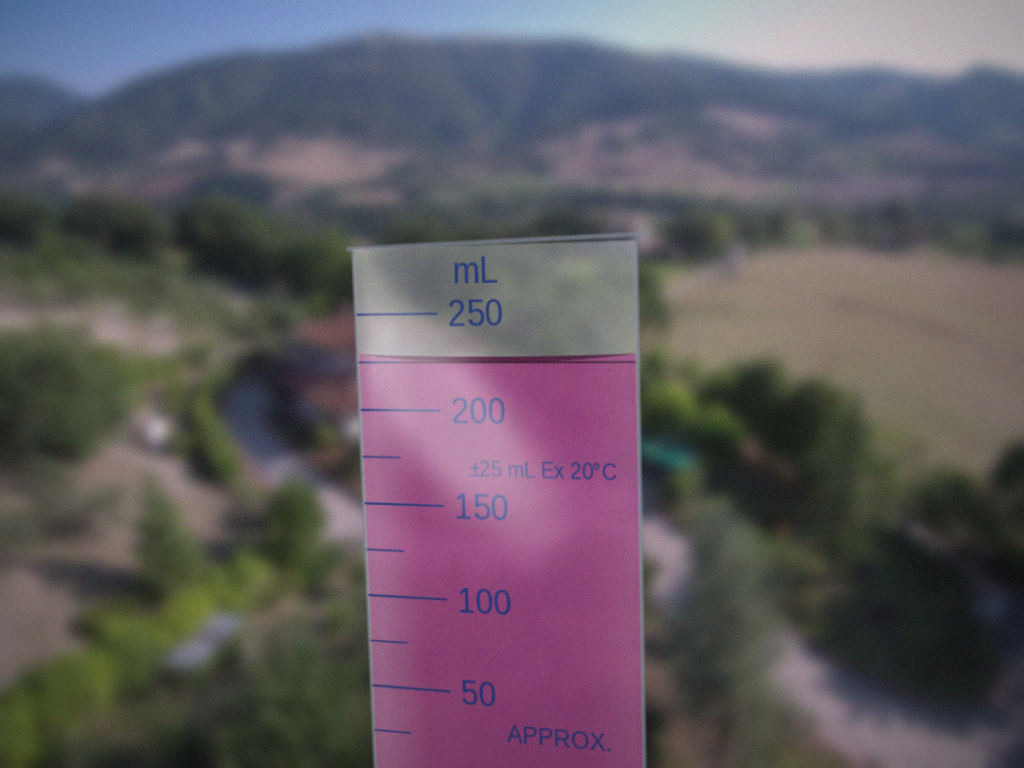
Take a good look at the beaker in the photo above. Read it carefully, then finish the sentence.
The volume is 225 mL
